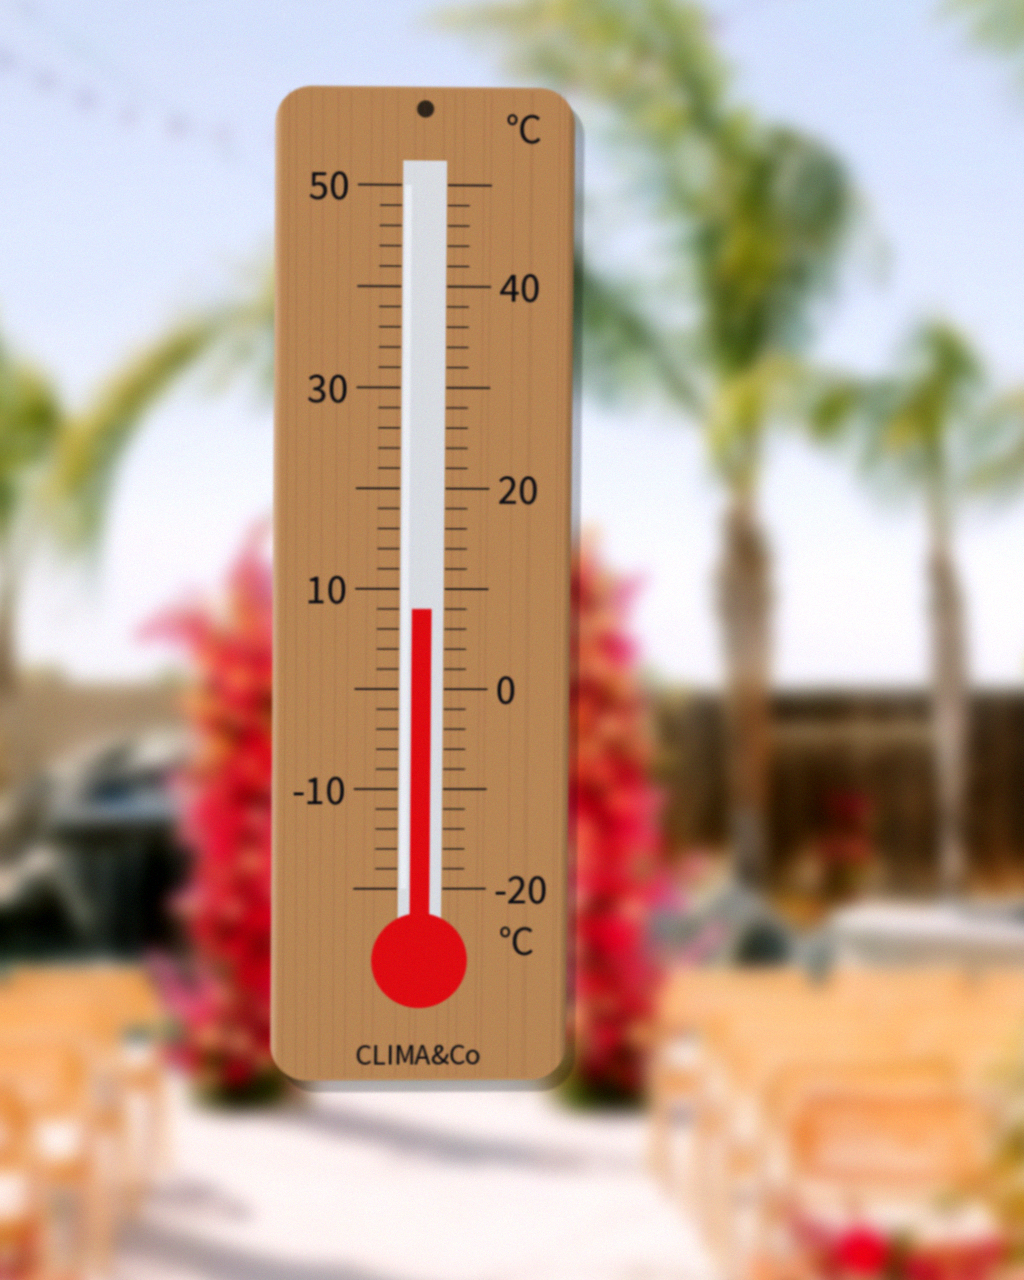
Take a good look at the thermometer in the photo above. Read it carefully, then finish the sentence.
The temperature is 8 °C
